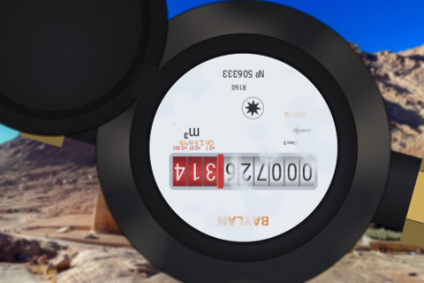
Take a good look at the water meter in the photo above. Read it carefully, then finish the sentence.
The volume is 726.314 m³
